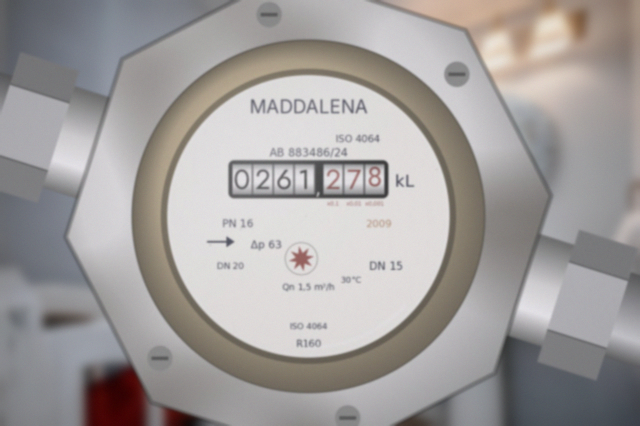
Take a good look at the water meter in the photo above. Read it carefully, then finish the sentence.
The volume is 261.278 kL
